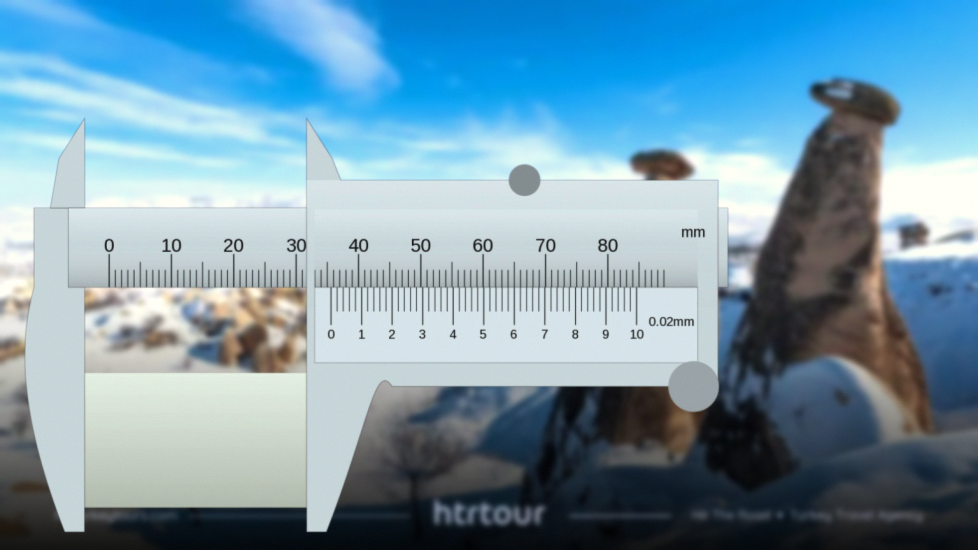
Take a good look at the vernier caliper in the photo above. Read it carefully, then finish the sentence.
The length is 35.6 mm
